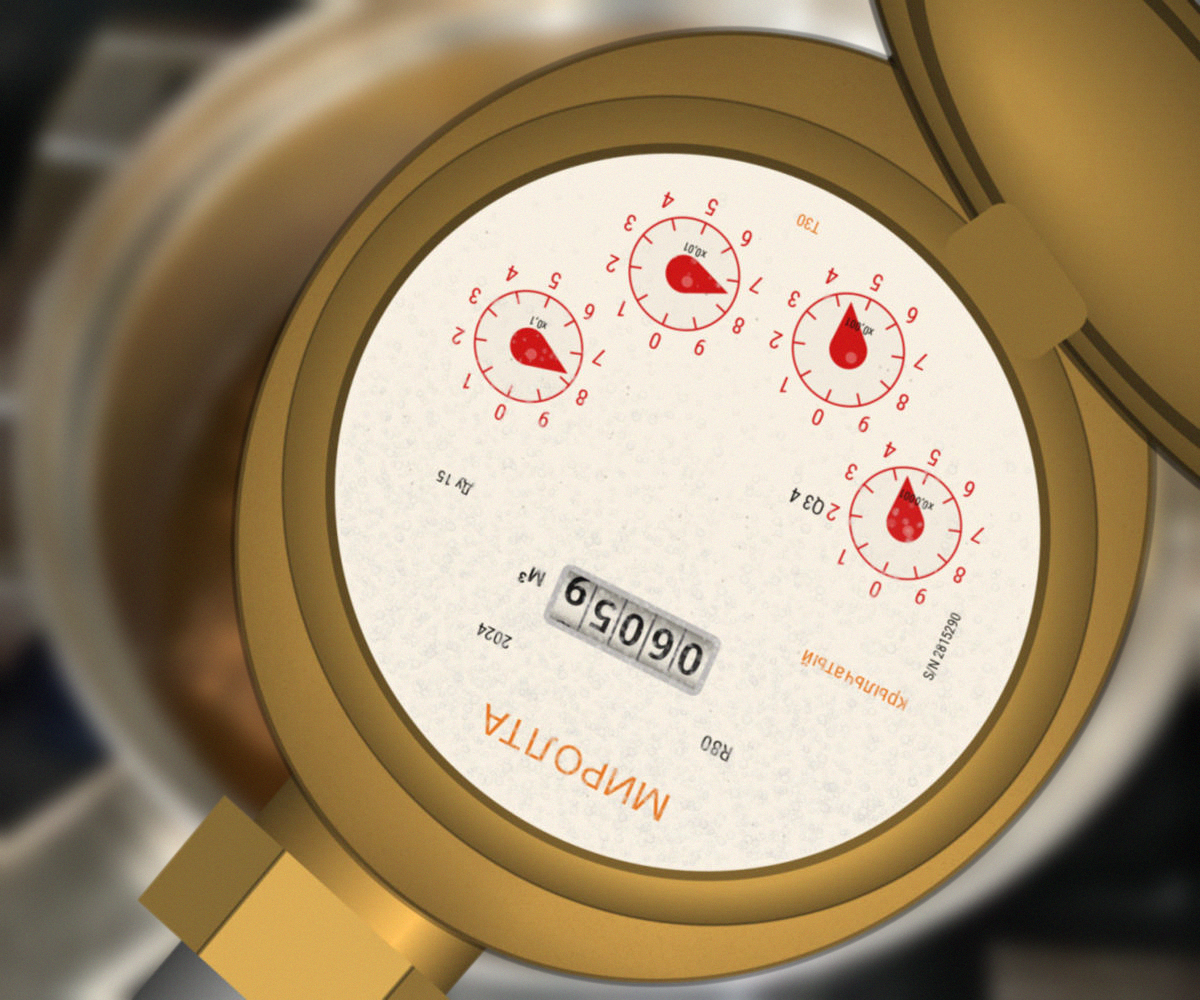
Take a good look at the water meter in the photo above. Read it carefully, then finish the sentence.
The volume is 6058.7744 m³
